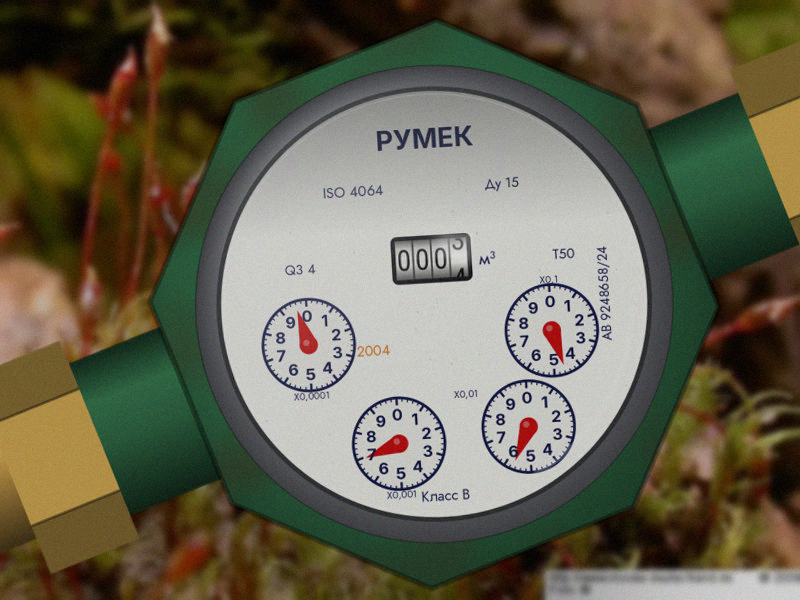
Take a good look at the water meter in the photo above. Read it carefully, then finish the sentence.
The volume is 3.4569 m³
